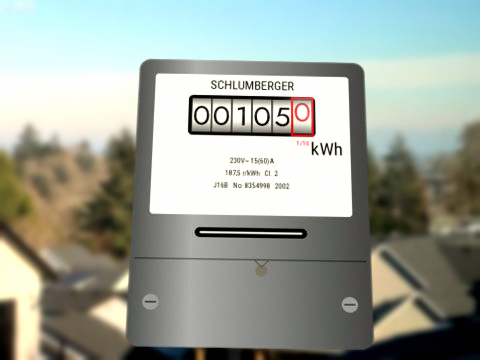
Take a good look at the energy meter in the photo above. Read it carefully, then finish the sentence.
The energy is 105.0 kWh
